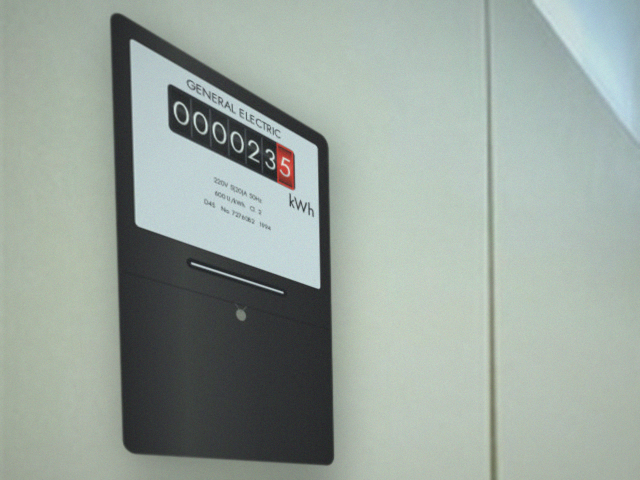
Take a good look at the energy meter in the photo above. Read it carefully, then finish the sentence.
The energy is 23.5 kWh
